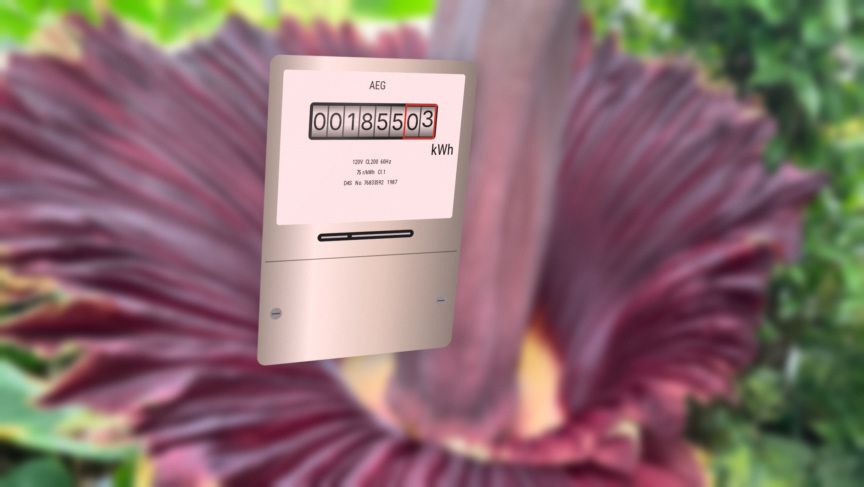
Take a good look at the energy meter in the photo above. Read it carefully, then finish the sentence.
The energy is 1855.03 kWh
